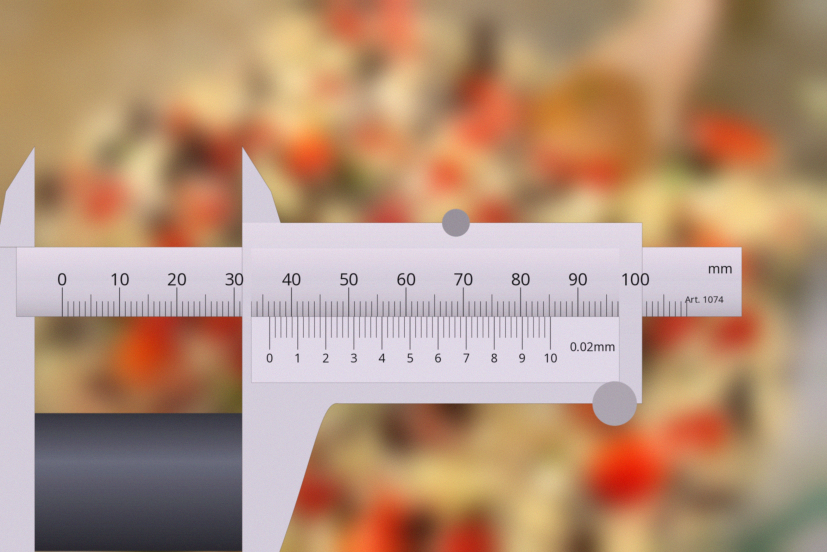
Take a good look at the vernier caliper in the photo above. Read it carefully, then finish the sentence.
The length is 36.2 mm
